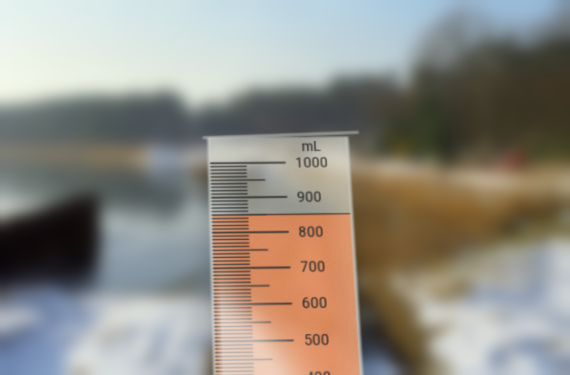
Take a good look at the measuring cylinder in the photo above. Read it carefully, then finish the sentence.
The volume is 850 mL
